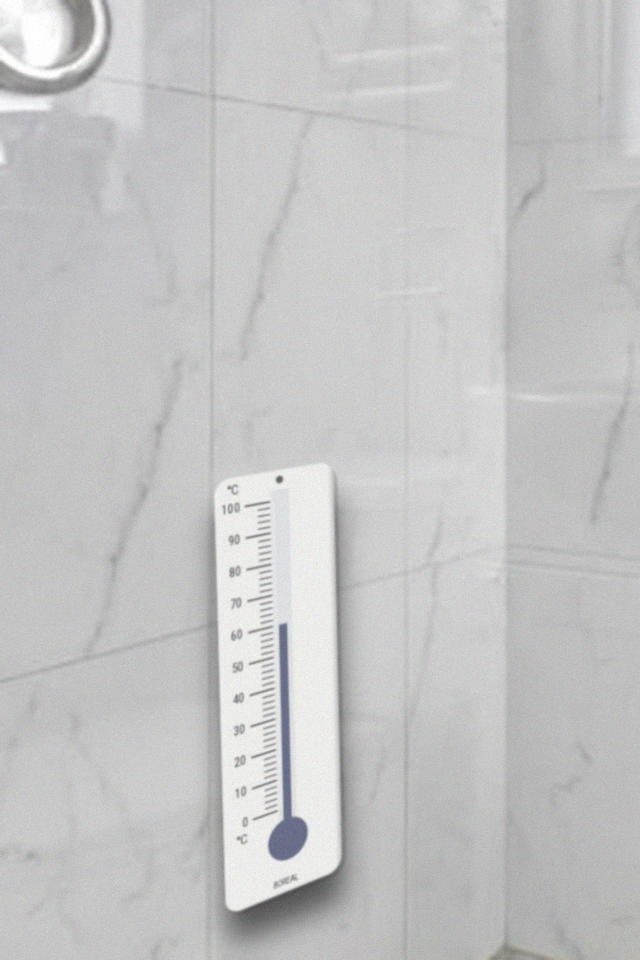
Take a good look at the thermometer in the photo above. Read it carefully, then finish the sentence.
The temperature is 60 °C
